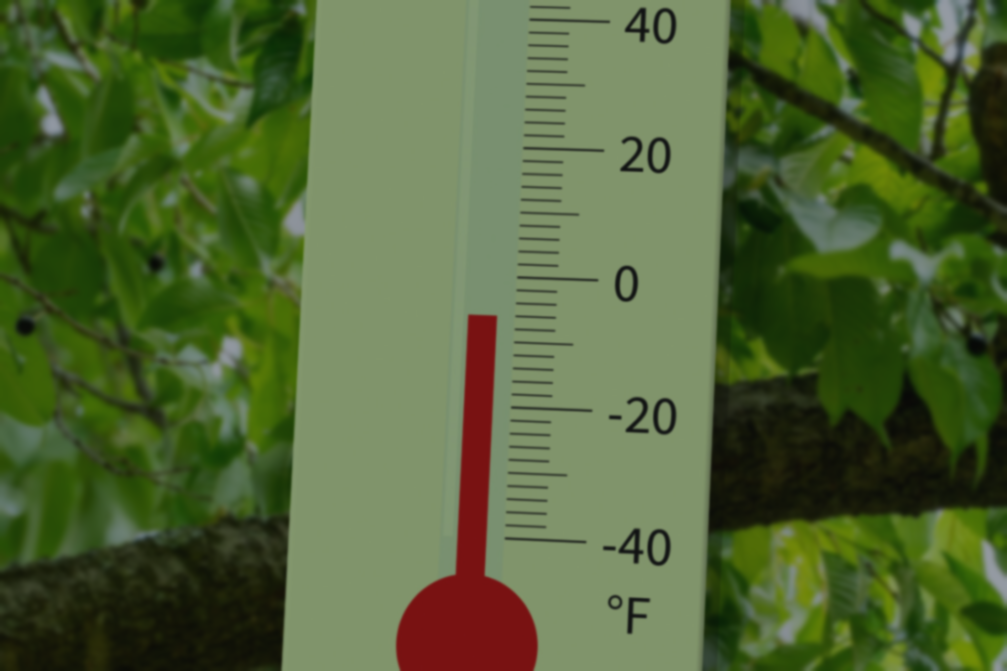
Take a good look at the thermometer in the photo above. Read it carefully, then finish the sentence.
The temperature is -6 °F
